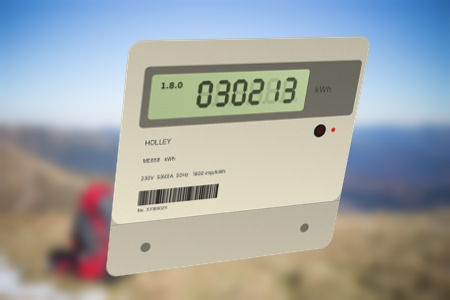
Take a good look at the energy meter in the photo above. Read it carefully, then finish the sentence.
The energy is 30213 kWh
